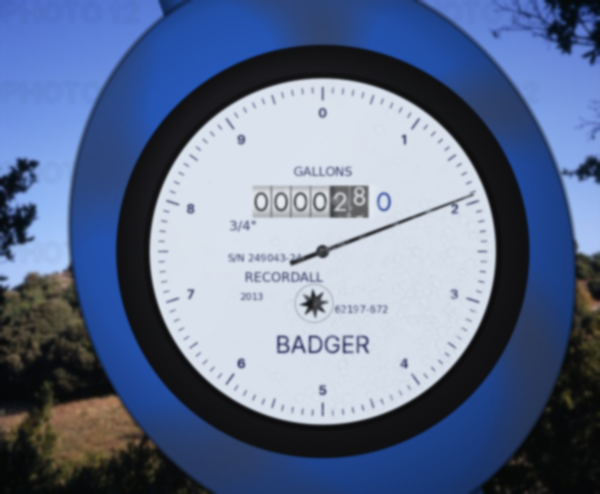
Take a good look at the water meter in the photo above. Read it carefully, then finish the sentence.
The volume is 281.9 gal
